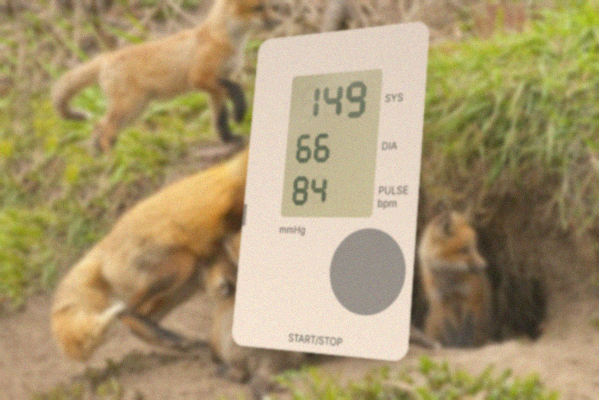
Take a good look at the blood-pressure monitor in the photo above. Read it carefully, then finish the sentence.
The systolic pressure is 149 mmHg
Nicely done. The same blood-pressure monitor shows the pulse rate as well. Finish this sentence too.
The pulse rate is 84 bpm
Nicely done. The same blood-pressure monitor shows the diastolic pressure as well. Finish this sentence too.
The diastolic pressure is 66 mmHg
